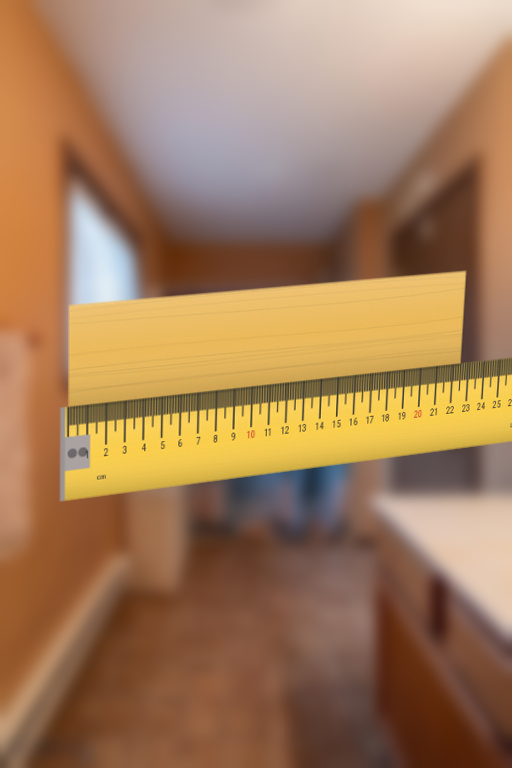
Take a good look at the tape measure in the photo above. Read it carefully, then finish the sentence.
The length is 22.5 cm
